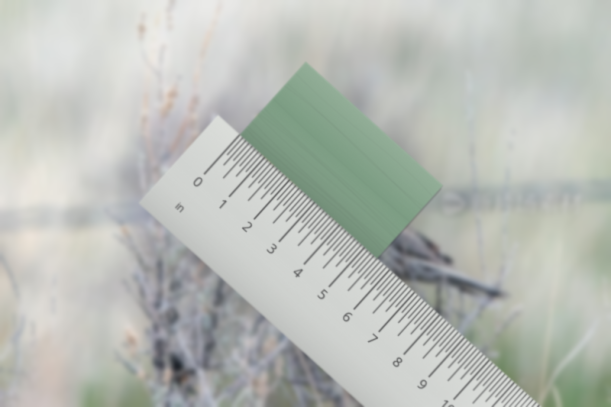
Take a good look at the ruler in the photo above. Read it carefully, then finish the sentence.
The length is 5.5 in
